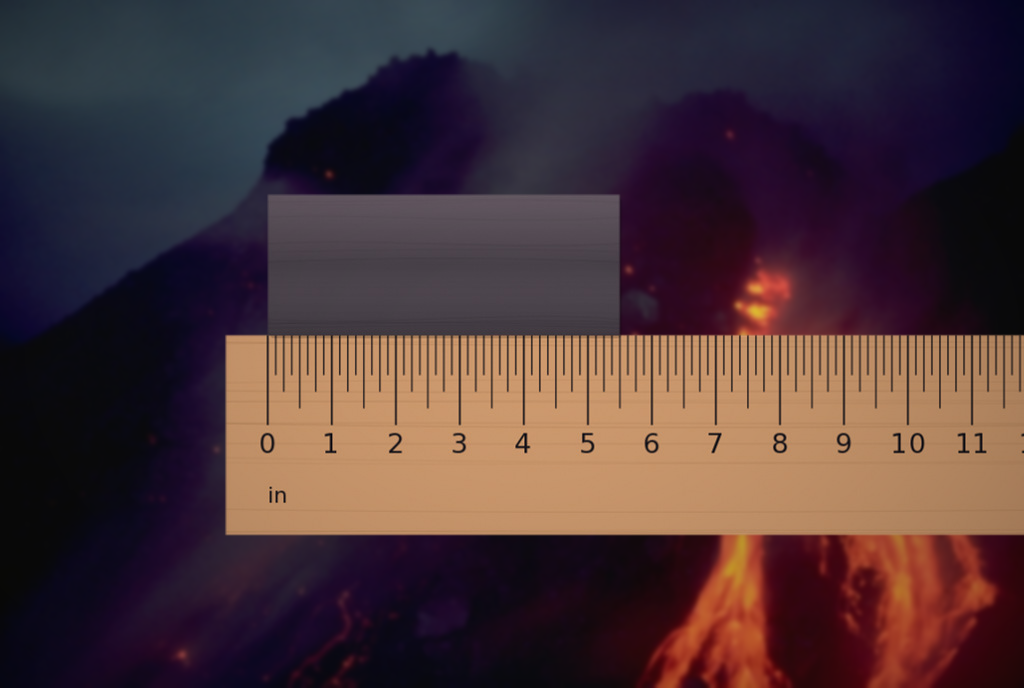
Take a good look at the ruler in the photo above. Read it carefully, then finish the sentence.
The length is 5.5 in
